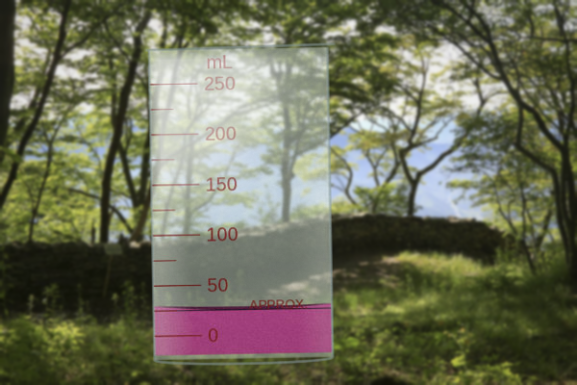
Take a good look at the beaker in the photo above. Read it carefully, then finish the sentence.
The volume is 25 mL
